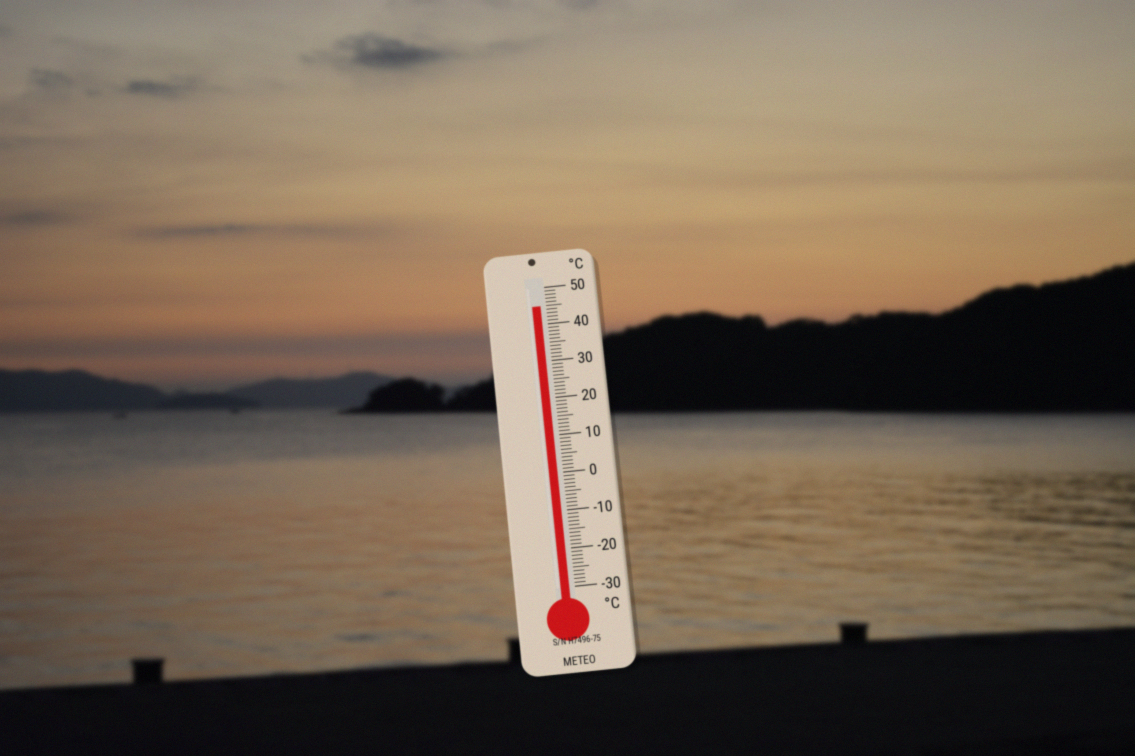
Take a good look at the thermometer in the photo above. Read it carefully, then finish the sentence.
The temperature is 45 °C
